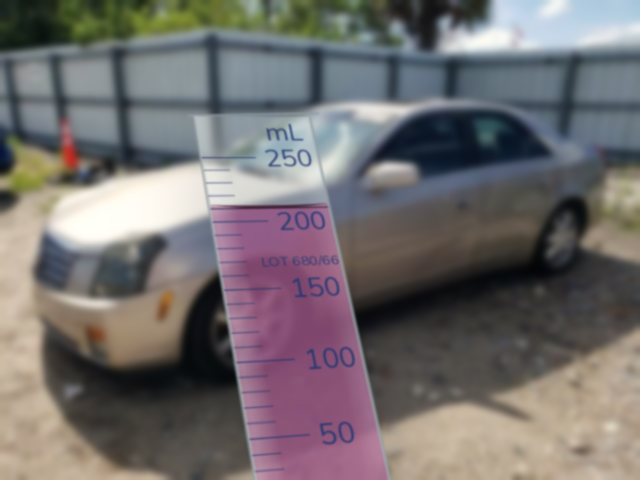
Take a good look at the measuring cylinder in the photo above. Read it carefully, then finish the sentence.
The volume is 210 mL
